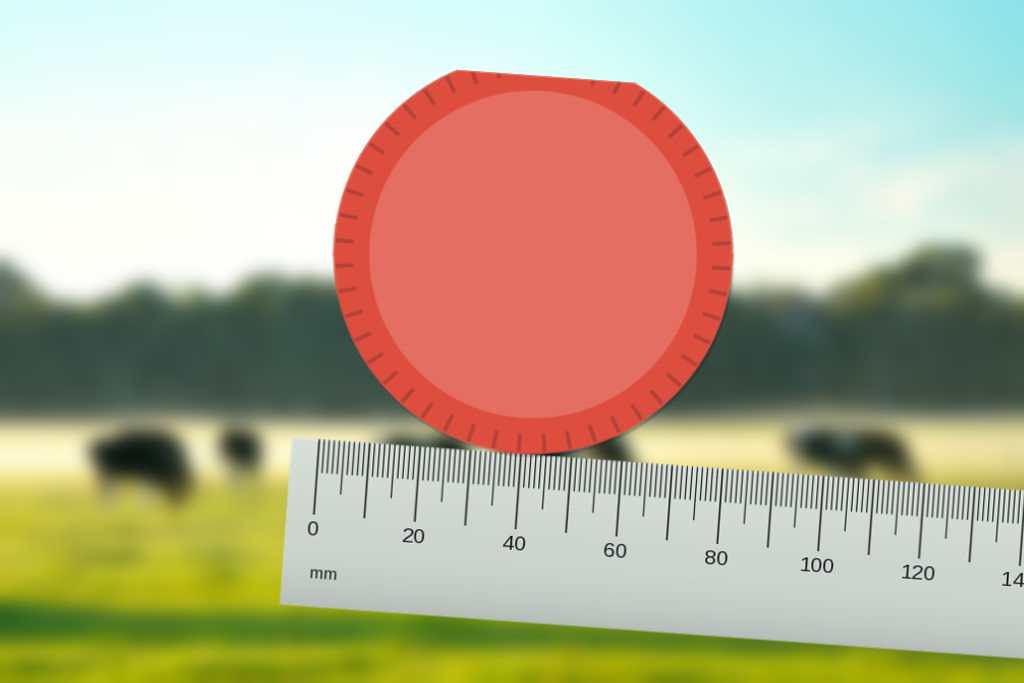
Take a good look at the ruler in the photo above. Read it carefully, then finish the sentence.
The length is 79 mm
